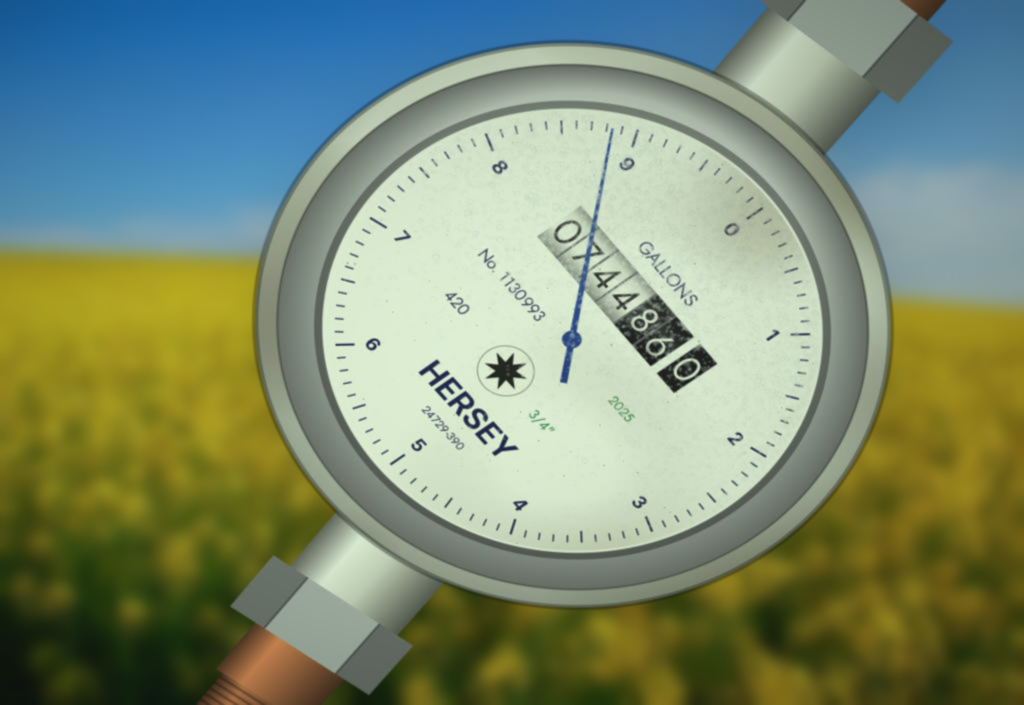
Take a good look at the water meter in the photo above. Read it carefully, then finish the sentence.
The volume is 744858.8 gal
